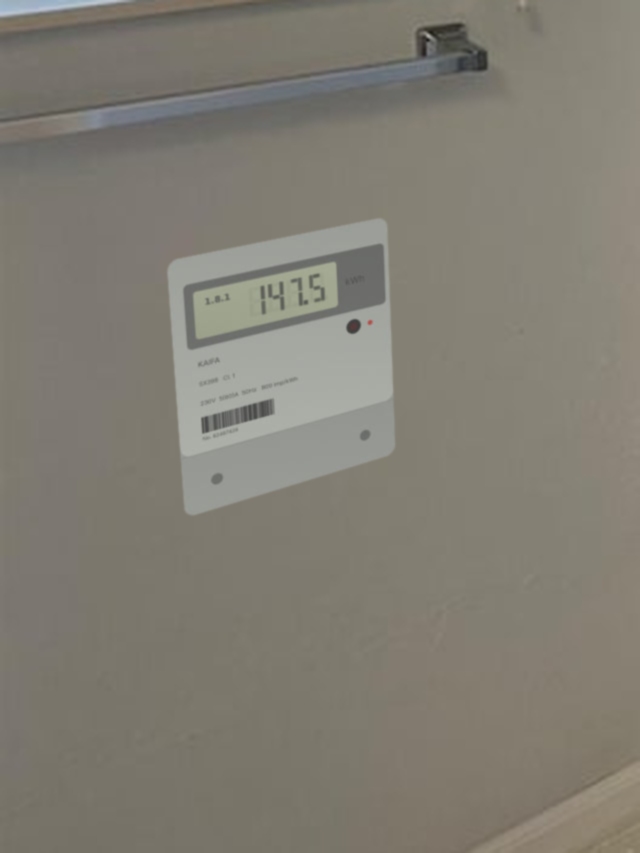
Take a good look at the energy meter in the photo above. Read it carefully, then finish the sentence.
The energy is 147.5 kWh
